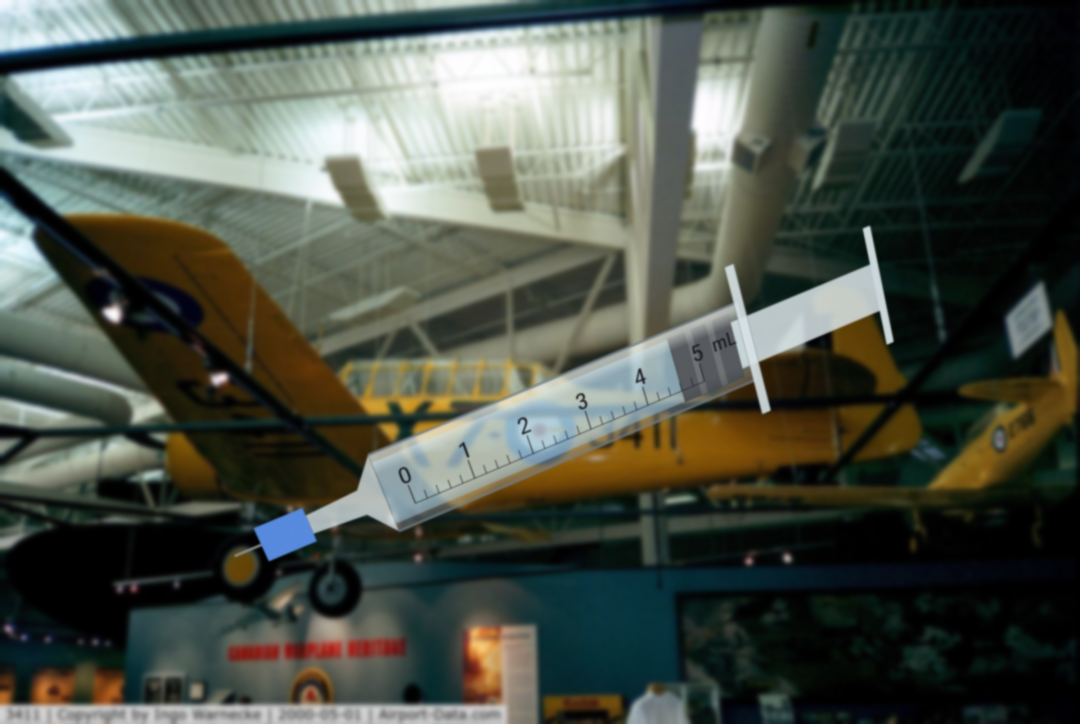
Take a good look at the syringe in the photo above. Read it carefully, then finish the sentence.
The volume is 4.6 mL
